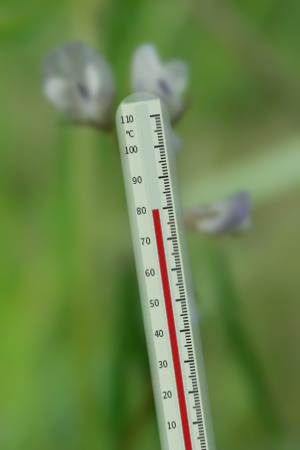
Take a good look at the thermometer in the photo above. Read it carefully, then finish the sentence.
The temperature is 80 °C
